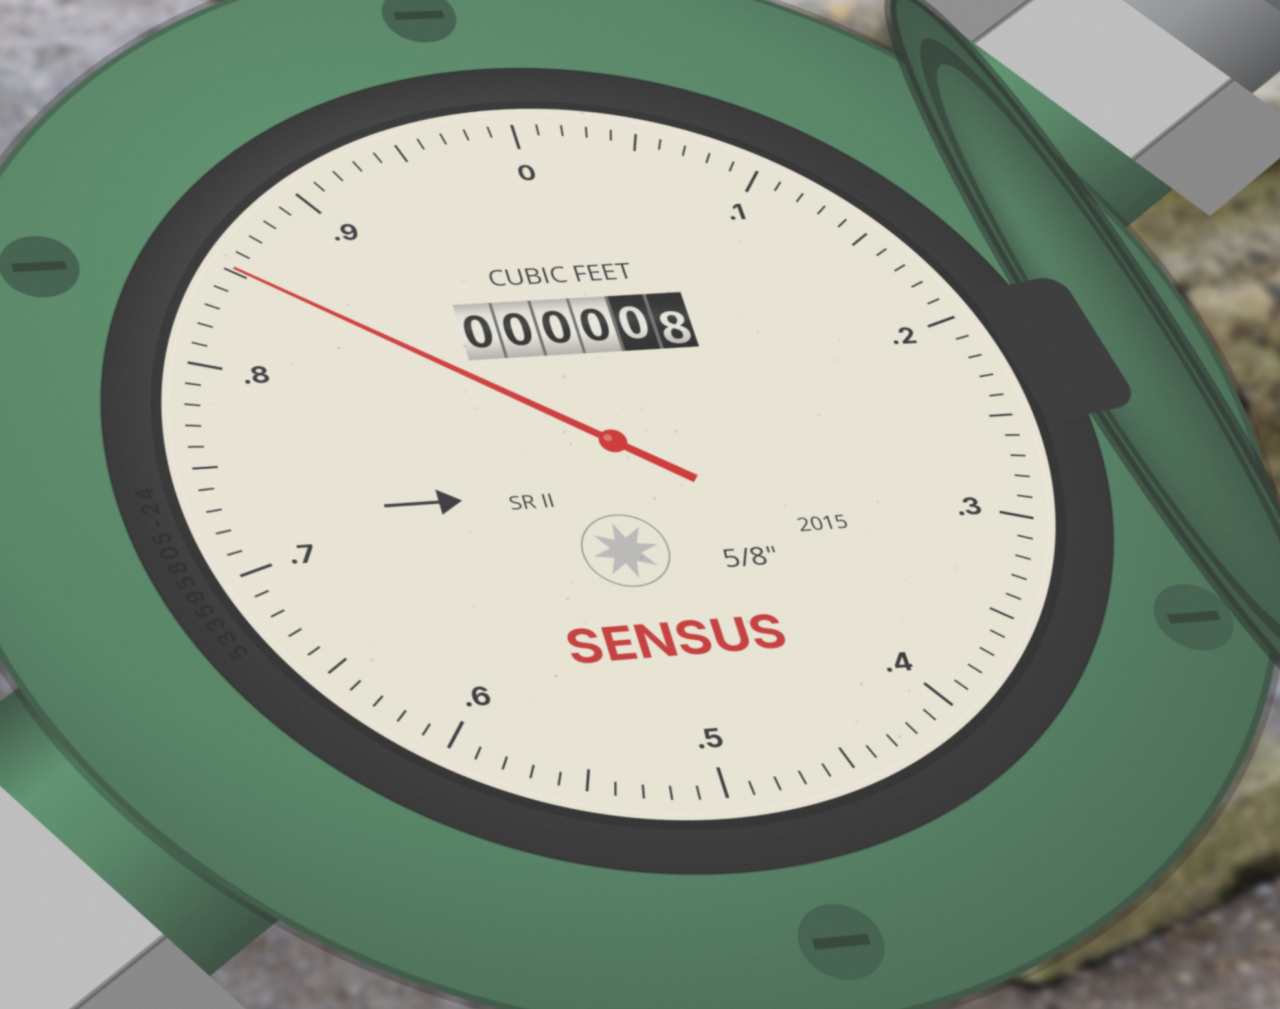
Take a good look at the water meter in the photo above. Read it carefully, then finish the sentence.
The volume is 7.85 ft³
